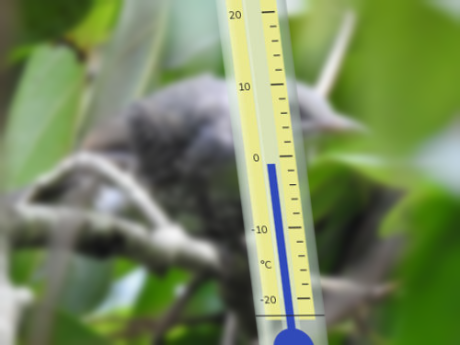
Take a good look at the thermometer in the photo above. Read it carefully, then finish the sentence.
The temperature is -1 °C
